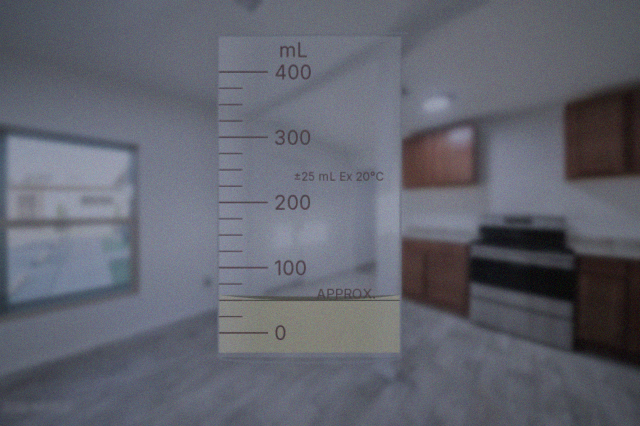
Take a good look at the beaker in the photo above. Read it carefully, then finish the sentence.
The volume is 50 mL
